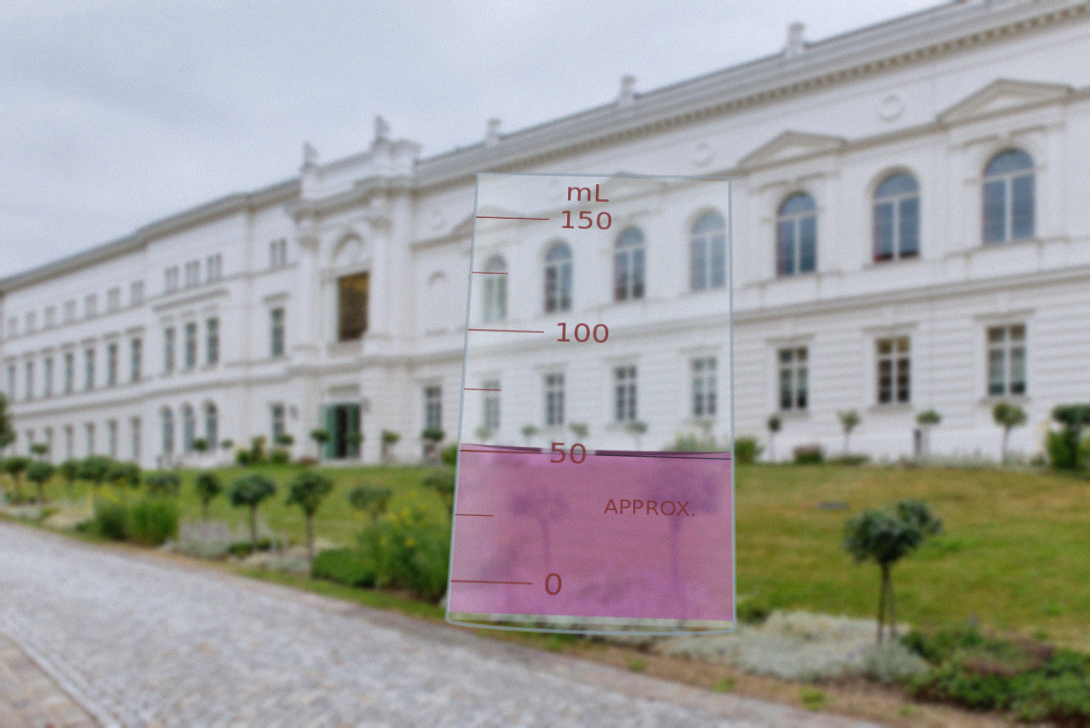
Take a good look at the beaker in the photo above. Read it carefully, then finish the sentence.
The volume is 50 mL
